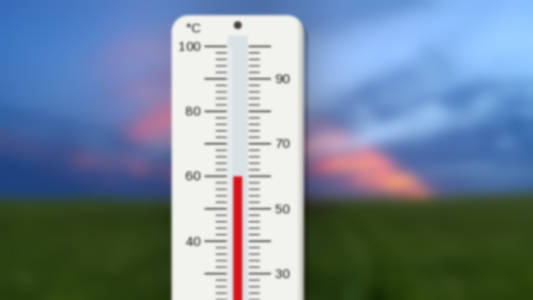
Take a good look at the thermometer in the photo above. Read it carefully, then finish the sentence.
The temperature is 60 °C
